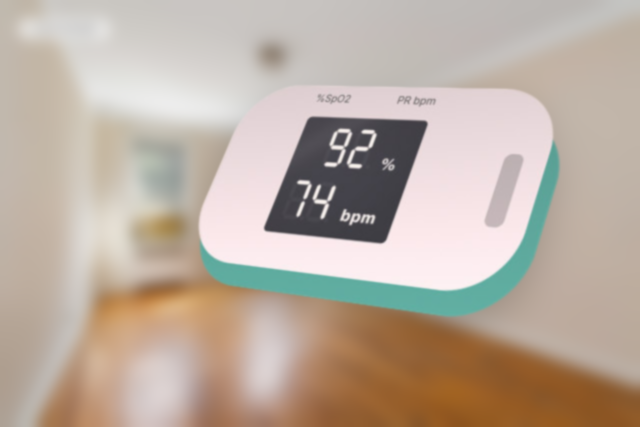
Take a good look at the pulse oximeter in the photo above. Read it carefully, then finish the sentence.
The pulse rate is 74 bpm
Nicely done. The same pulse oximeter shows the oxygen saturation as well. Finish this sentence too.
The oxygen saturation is 92 %
